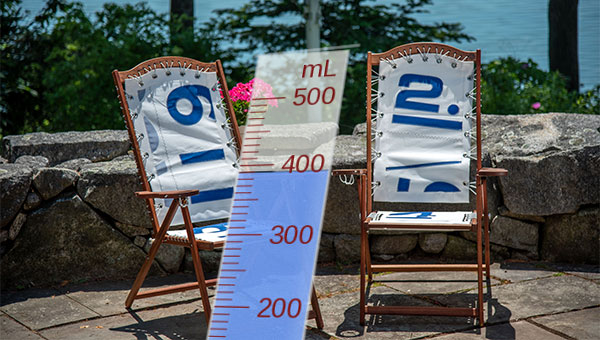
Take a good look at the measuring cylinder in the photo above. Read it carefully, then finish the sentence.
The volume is 390 mL
